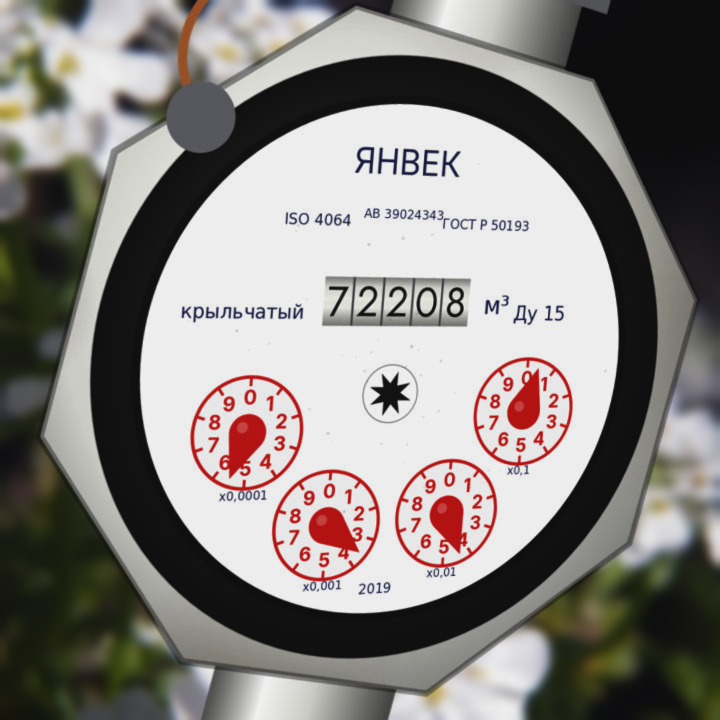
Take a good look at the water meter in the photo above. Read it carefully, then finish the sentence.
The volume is 72208.0435 m³
